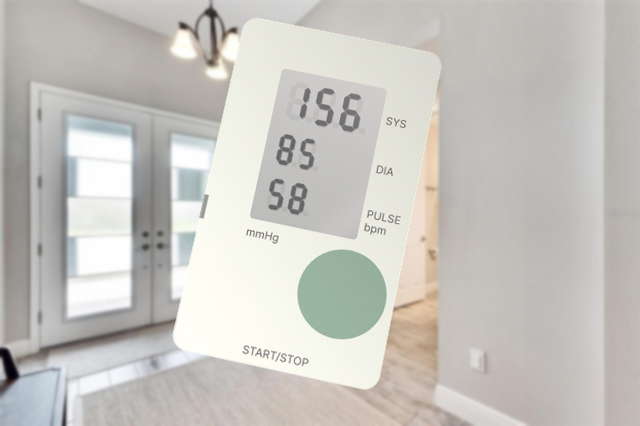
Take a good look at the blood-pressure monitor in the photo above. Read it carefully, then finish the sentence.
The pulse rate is 58 bpm
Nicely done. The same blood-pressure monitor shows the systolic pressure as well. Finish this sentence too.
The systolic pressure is 156 mmHg
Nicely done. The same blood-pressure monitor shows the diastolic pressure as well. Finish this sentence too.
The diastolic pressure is 85 mmHg
